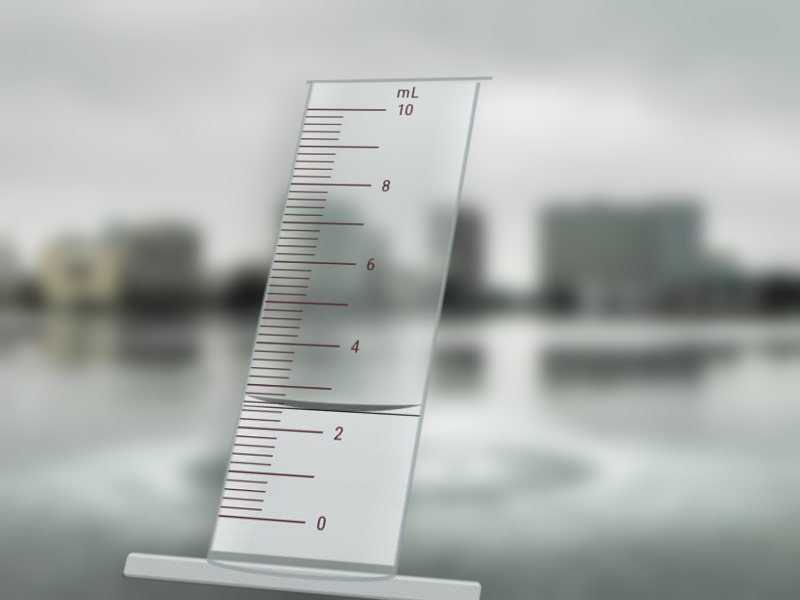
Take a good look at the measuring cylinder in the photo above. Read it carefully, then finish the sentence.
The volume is 2.5 mL
